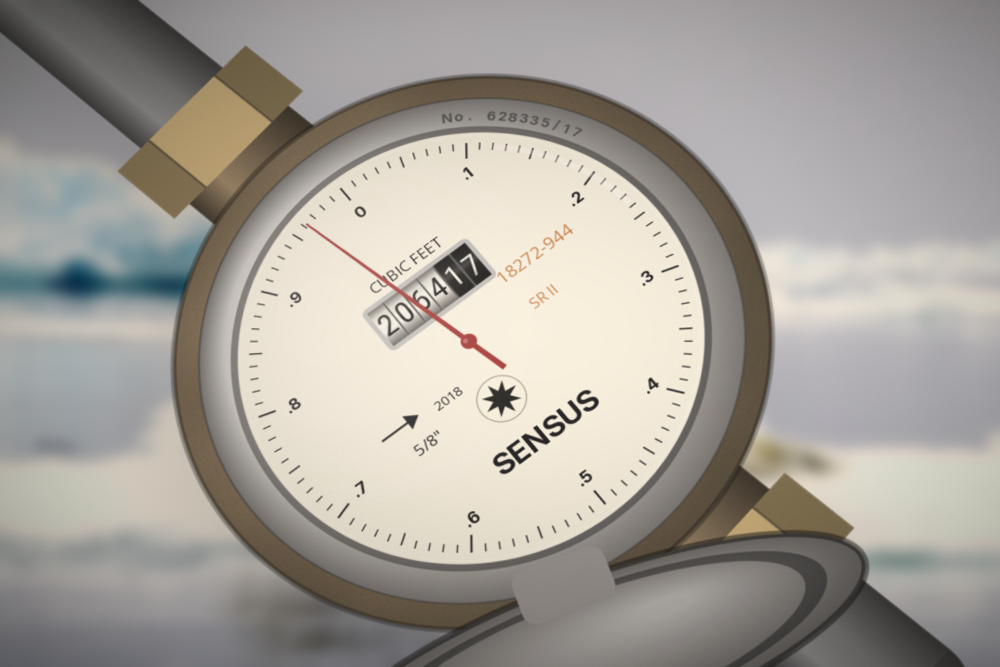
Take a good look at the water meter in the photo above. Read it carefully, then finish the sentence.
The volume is 206416.96 ft³
